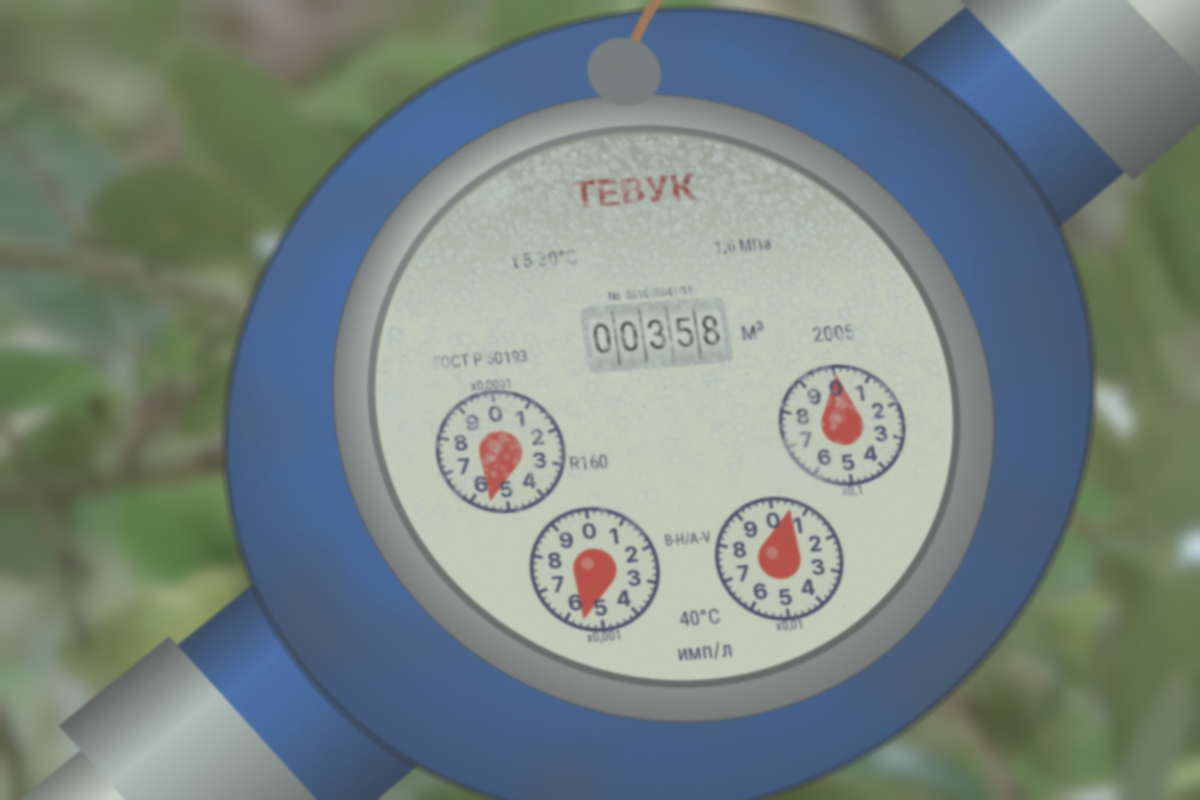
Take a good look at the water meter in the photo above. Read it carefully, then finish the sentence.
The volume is 358.0055 m³
